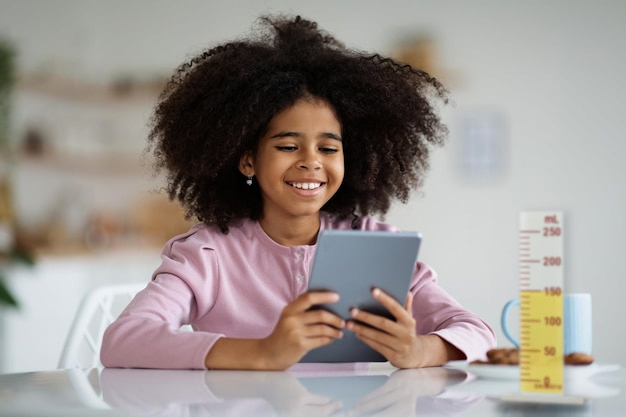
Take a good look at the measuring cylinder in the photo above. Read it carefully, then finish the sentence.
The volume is 150 mL
